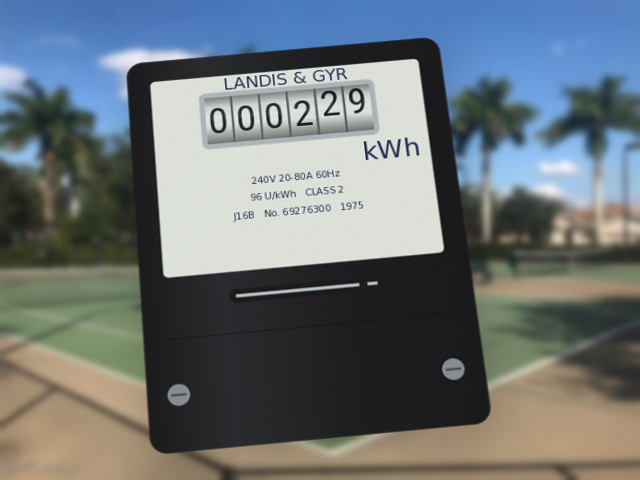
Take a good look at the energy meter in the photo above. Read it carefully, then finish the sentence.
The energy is 229 kWh
